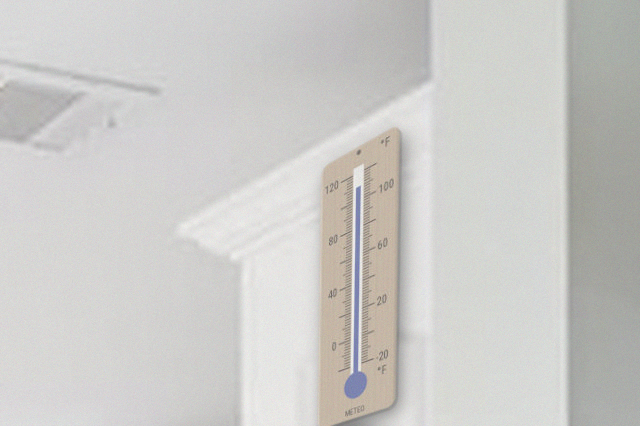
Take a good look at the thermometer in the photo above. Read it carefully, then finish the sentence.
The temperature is 110 °F
